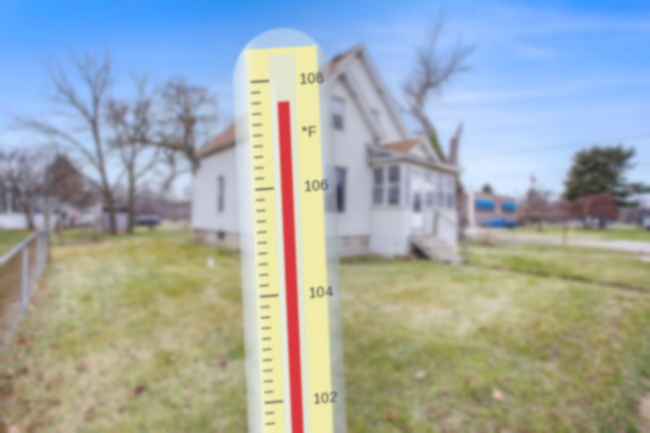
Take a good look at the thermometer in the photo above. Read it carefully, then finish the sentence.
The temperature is 107.6 °F
